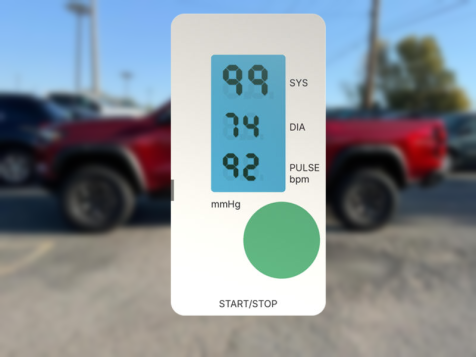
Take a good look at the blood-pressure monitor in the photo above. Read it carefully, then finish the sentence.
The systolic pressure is 99 mmHg
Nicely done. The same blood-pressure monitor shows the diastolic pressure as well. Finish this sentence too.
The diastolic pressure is 74 mmHg
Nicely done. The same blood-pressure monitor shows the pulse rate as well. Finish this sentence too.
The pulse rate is 92 bpm
